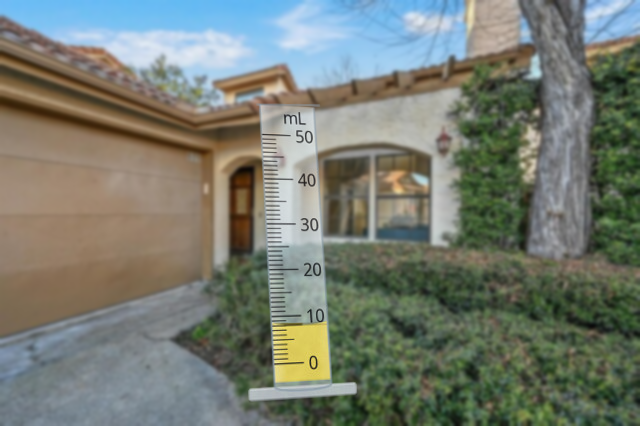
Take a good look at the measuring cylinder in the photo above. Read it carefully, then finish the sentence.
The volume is 8 mL
